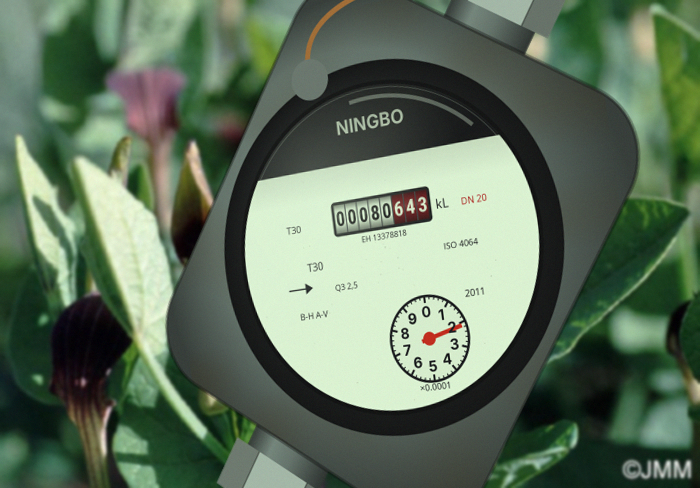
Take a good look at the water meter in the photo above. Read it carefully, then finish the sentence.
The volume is 80.6432 kL
